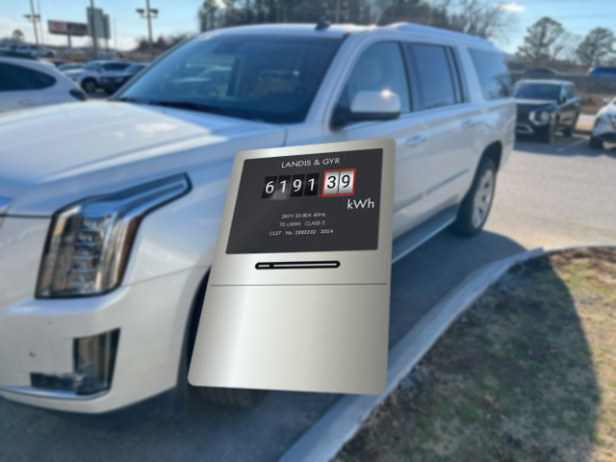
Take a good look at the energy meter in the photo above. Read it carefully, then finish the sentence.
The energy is 6191.39 kWh
